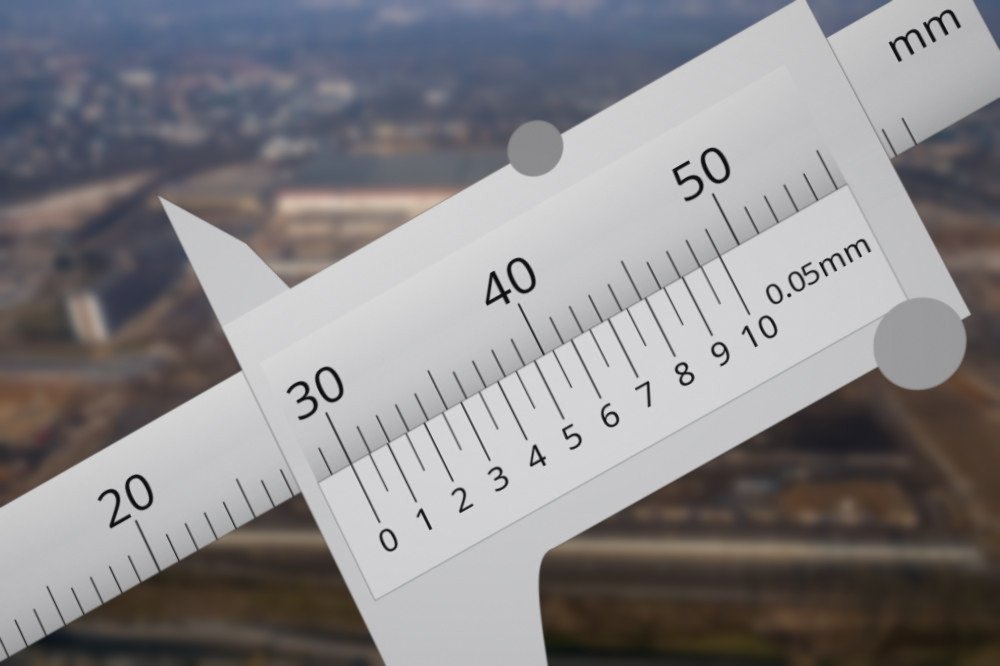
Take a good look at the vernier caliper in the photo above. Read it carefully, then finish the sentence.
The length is 30.0 mm
